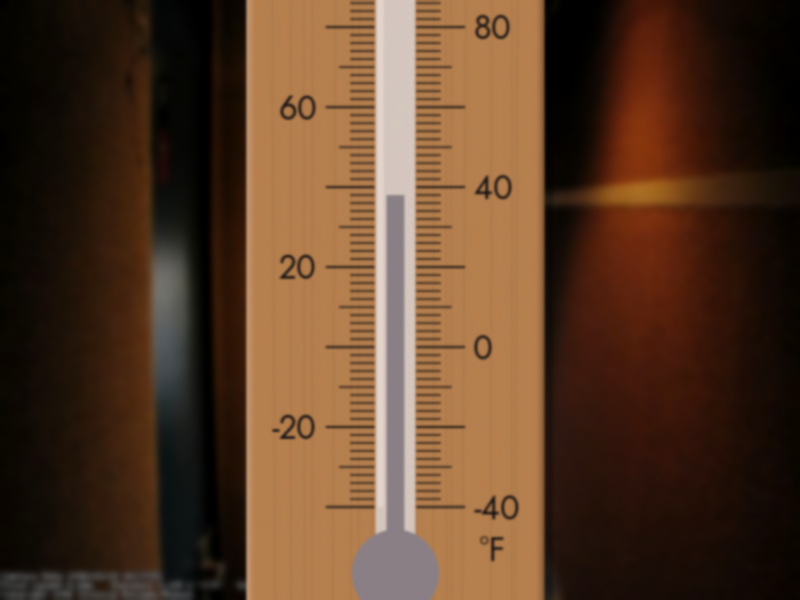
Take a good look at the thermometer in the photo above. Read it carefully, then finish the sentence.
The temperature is 38 °F
